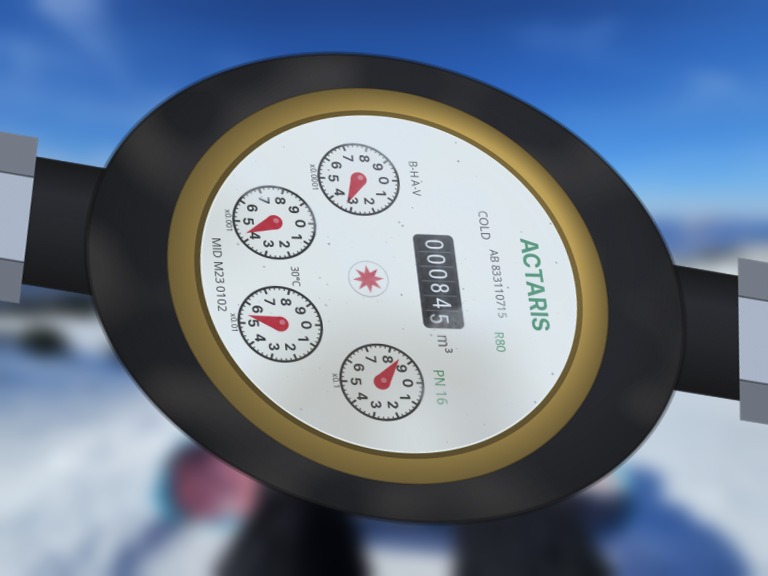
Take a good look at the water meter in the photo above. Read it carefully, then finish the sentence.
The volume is 844.8543 m³
